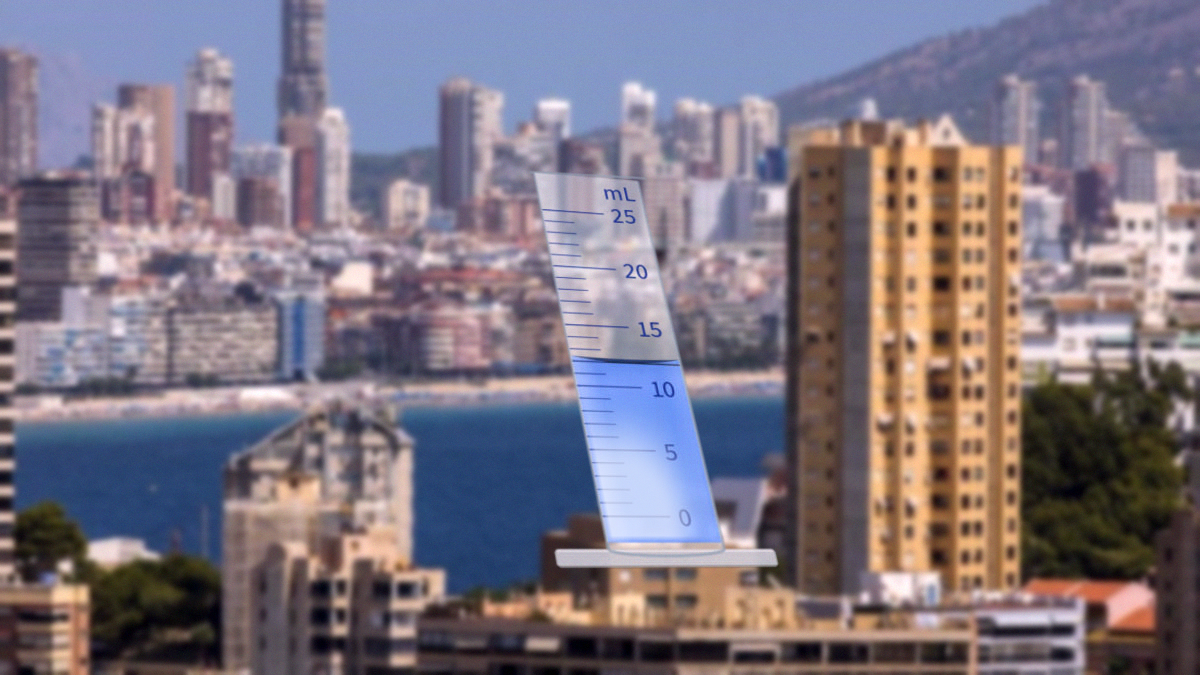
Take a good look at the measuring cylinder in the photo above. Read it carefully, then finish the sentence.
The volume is 12 mL
